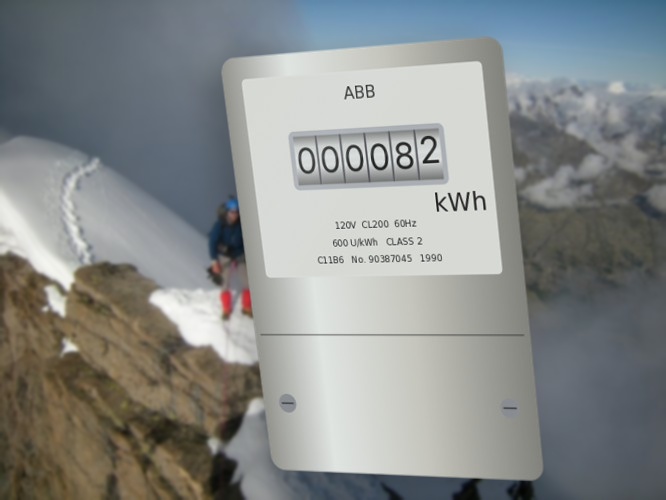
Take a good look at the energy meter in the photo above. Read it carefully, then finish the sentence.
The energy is 82 kWh
